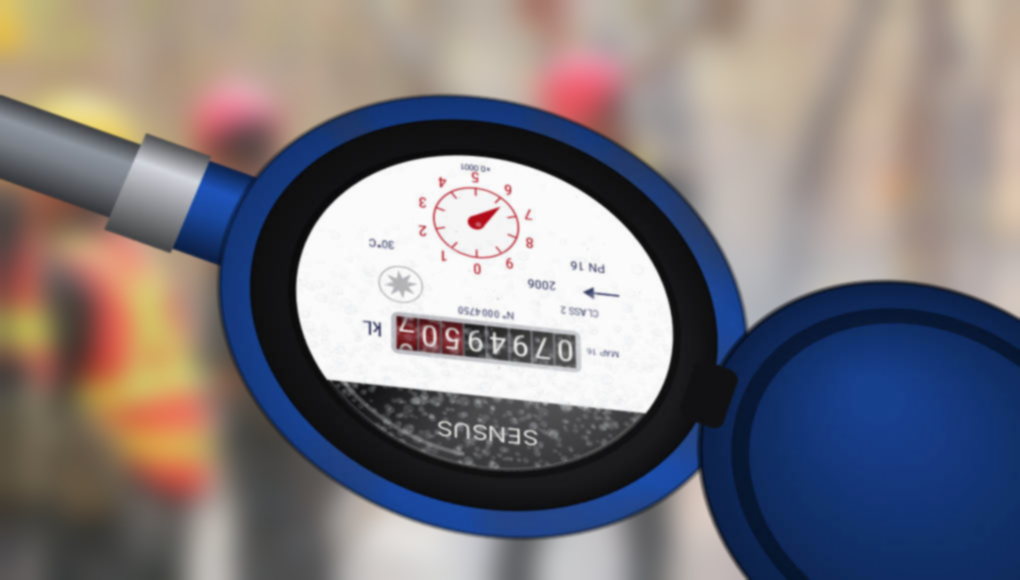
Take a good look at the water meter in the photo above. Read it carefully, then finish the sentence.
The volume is 7949.5066 kL
